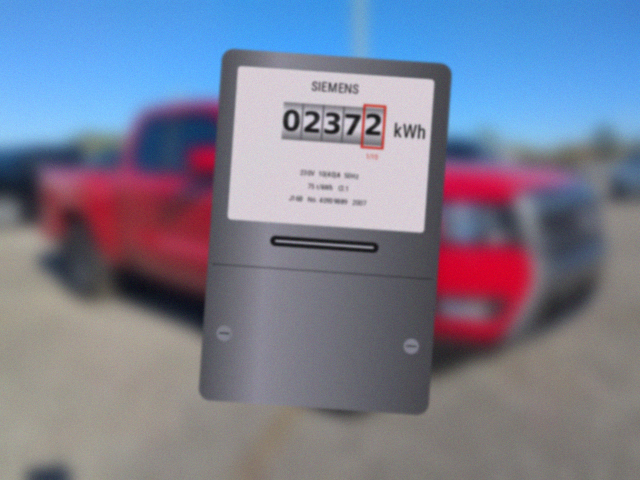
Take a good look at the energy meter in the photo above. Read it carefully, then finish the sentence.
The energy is 237.2 kWh
